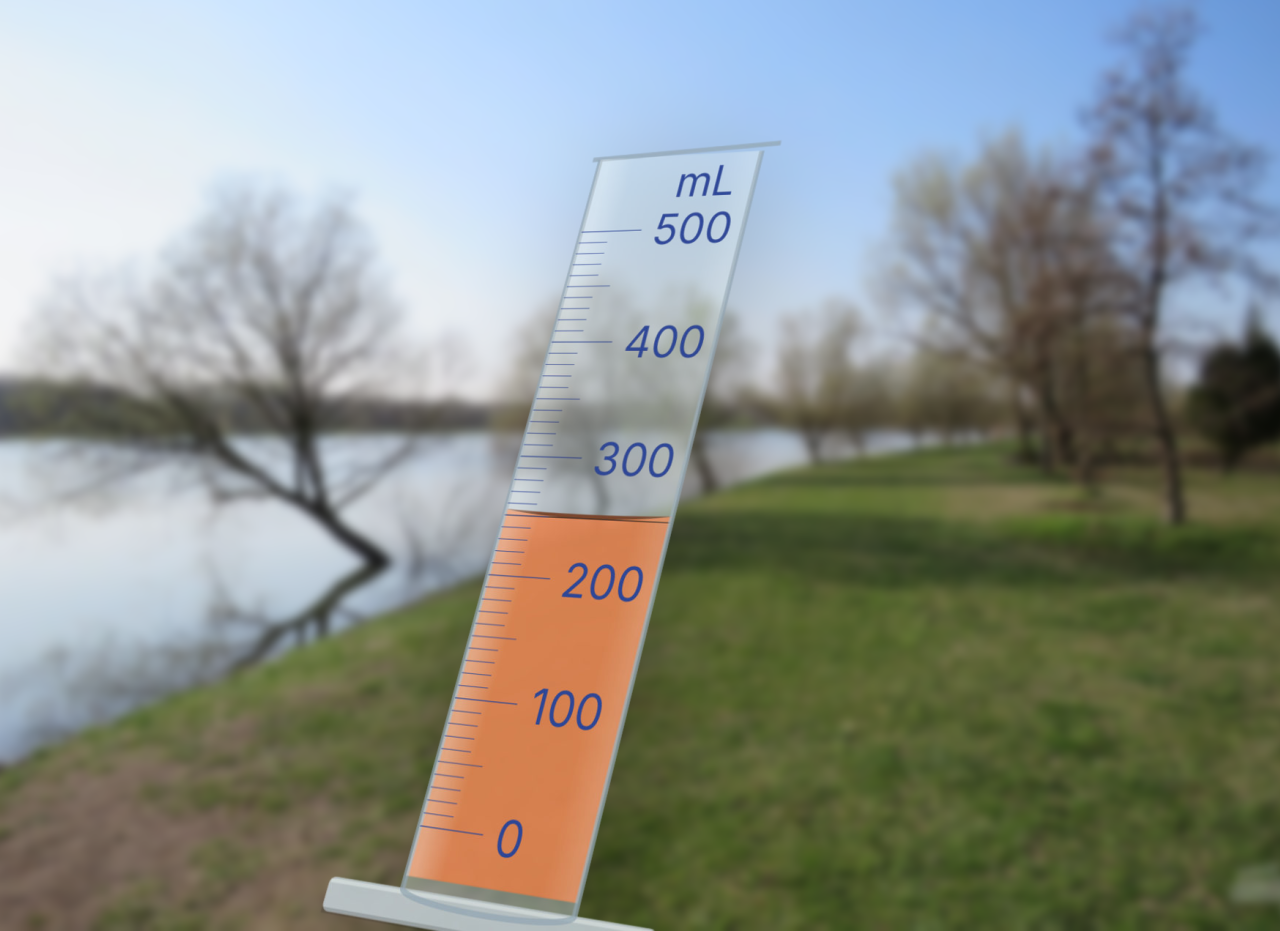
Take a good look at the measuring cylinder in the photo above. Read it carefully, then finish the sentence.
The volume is 250 mL
